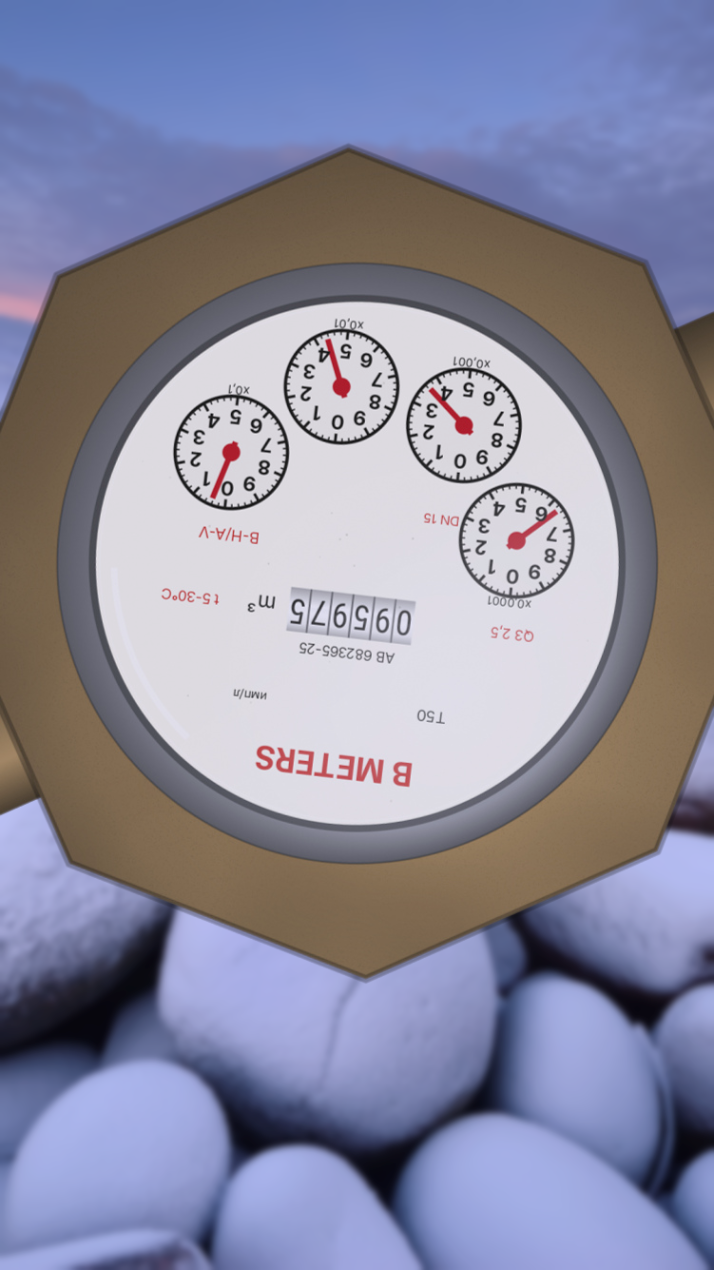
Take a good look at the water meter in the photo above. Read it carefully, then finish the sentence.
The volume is 95975.0436 m³
